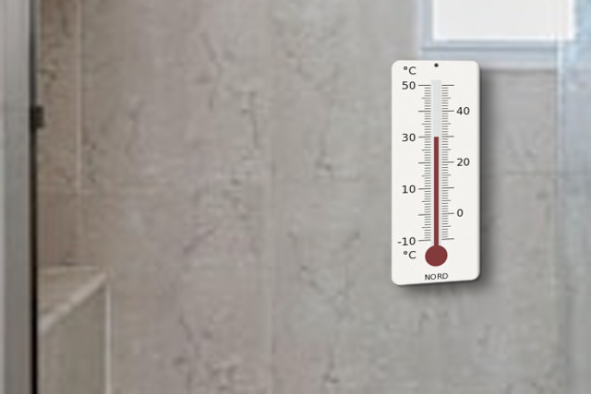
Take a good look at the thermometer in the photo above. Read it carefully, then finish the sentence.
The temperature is 30 °C
